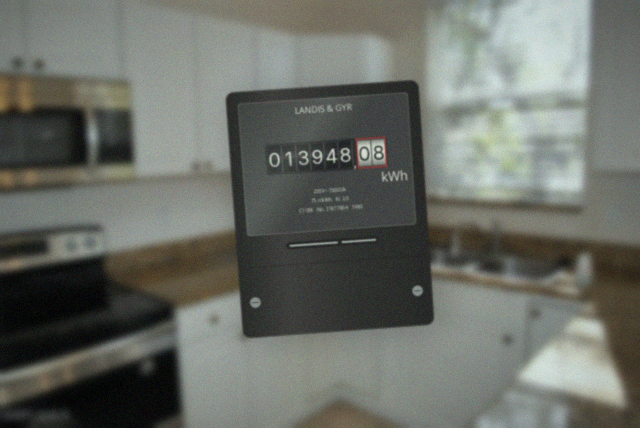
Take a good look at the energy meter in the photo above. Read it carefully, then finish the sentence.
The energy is 13948.08 kWh
